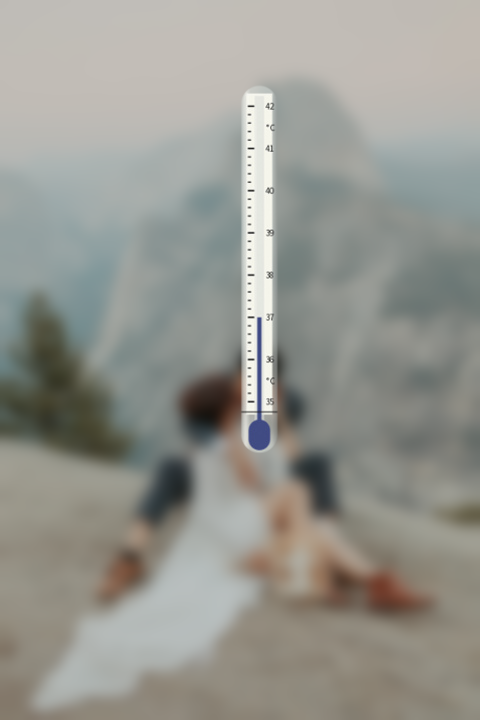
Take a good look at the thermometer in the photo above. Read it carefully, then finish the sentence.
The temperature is 37 °C
